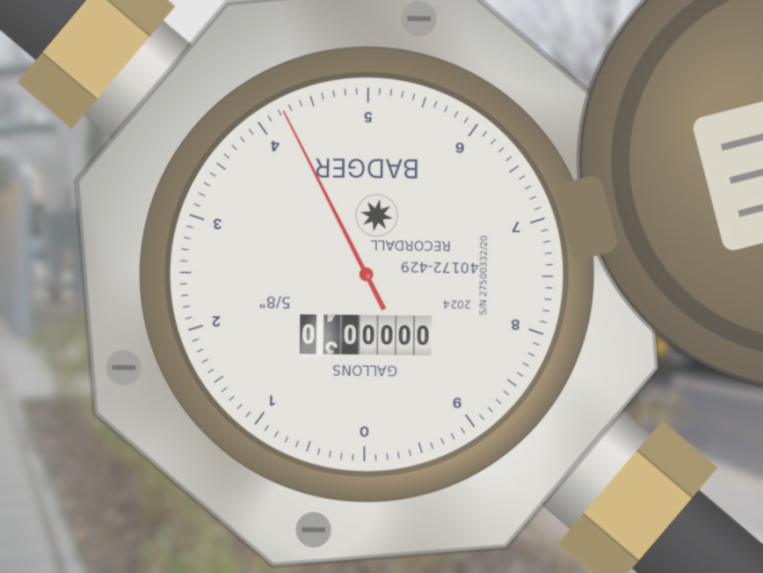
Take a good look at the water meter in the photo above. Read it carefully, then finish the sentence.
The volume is 34.2 gal
